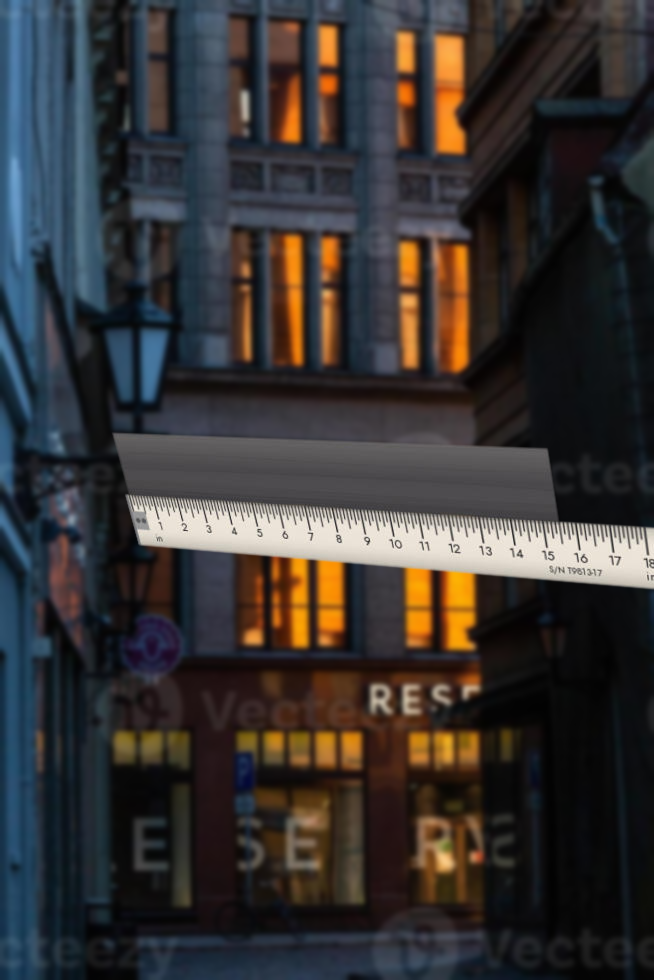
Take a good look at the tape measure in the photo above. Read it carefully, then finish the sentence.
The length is 15.5 in
